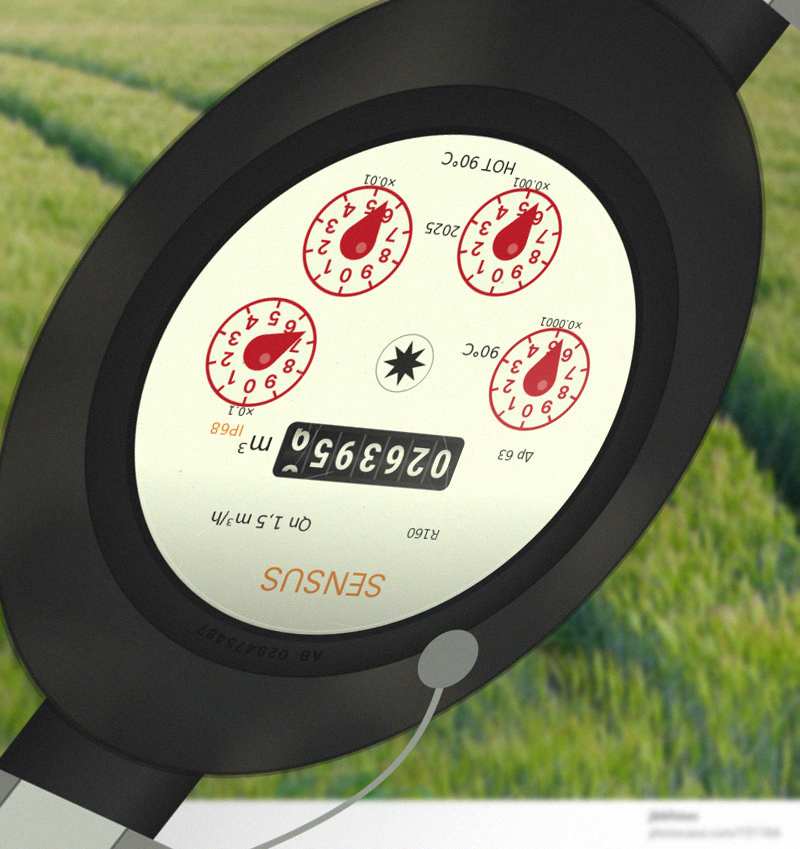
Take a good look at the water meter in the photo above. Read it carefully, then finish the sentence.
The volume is 263958.6555 m³
